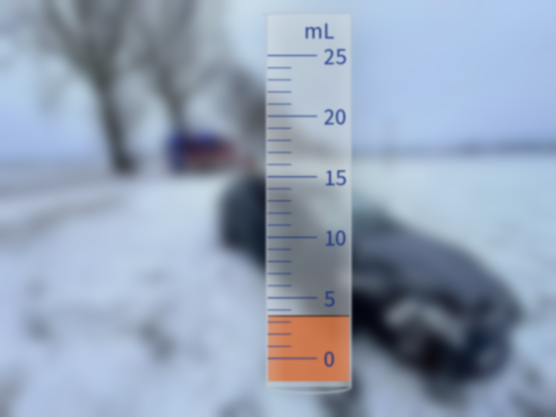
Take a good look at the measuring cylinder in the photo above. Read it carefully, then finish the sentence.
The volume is 3.5 mL
